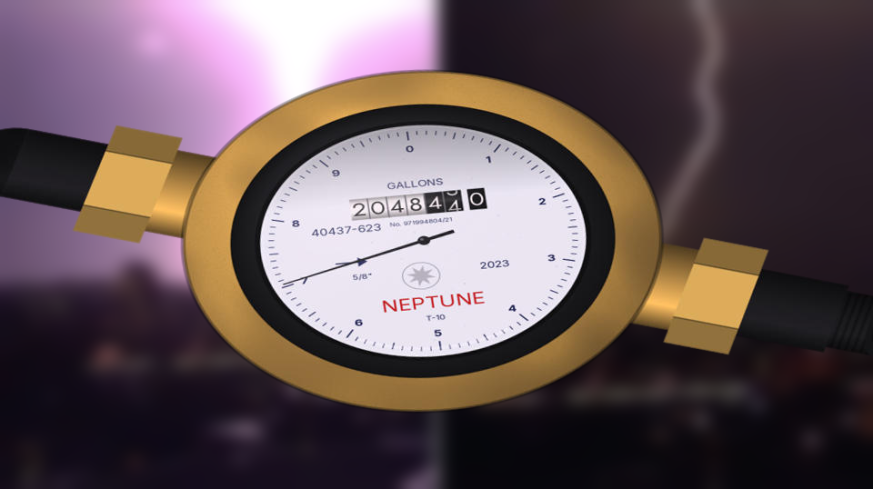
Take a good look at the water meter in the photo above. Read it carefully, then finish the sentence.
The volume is 2048437.0 gal
